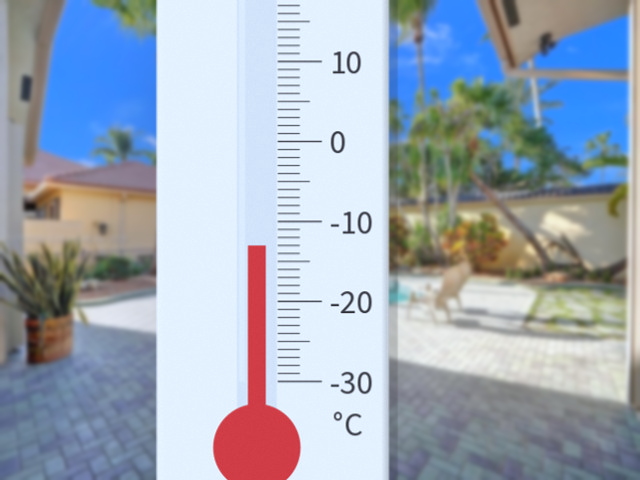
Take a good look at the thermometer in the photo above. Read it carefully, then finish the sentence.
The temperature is -13 °C
